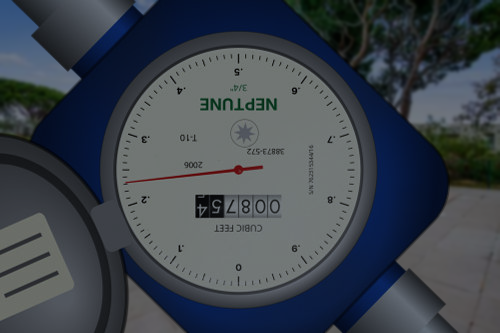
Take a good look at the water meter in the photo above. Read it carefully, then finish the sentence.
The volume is 8754.23 ft³
